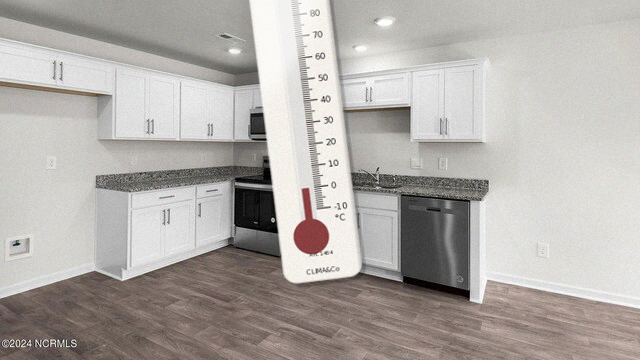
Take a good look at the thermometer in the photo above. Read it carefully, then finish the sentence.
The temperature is 0 °C
